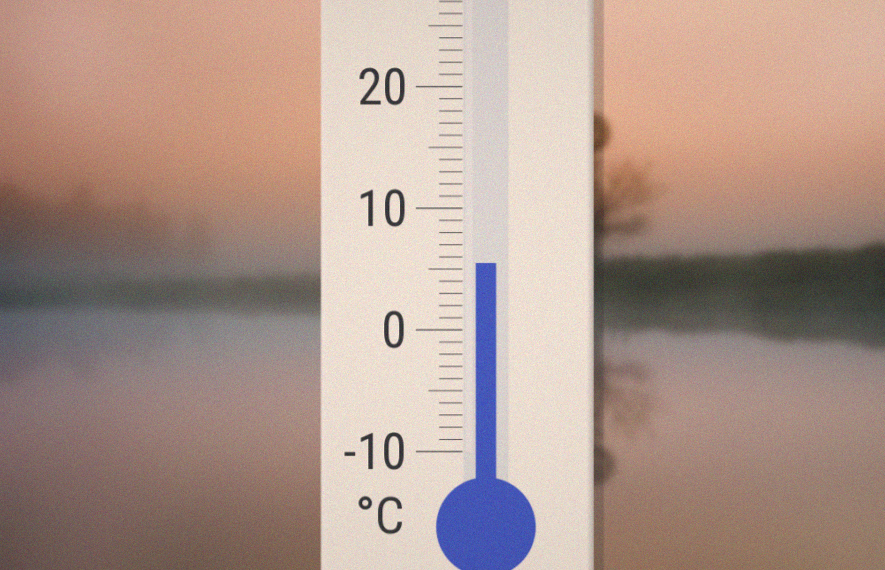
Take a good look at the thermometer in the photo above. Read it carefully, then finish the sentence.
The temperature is 5.5 °C
